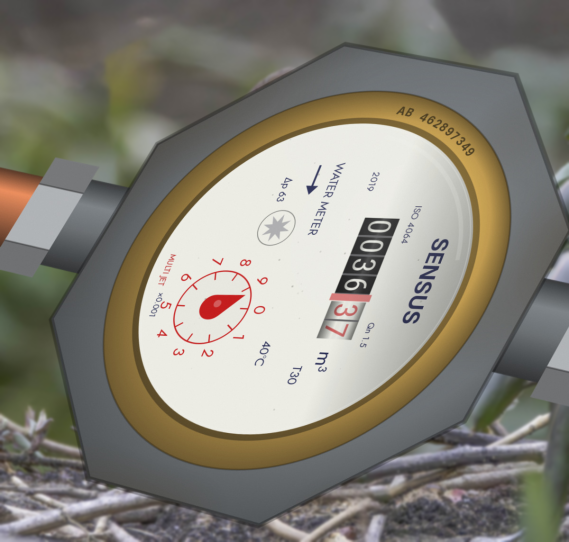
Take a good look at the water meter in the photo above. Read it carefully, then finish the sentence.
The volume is 36.369 m³
